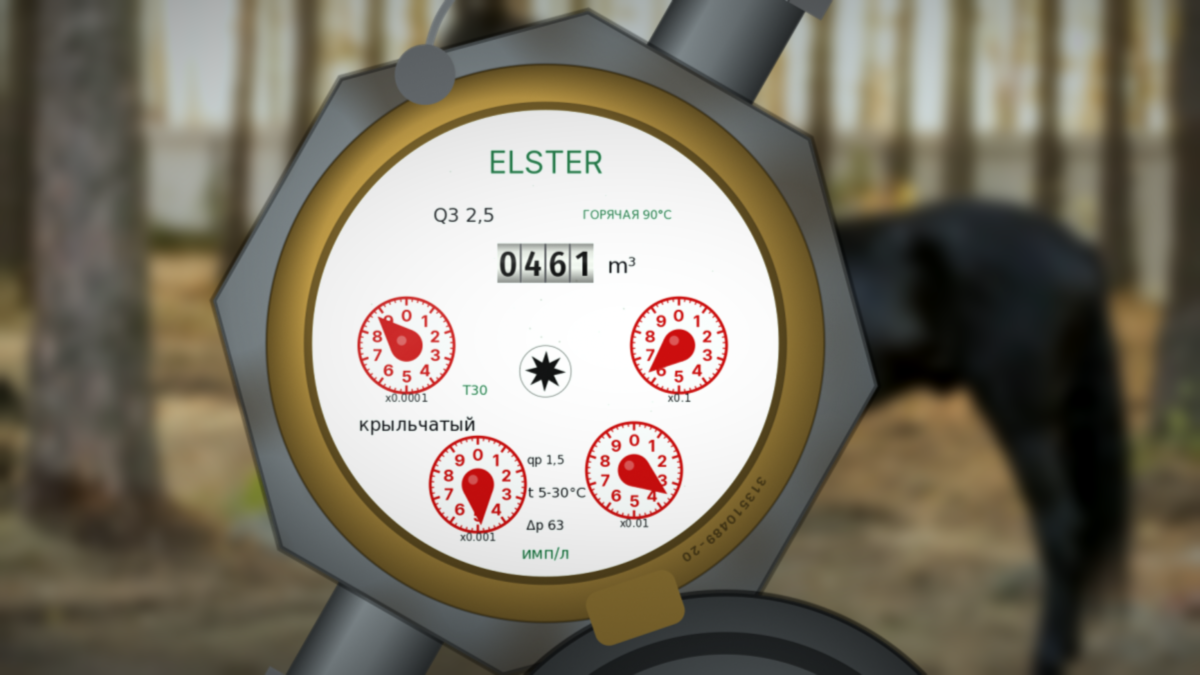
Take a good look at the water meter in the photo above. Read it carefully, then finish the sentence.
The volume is 461.6348 m³
